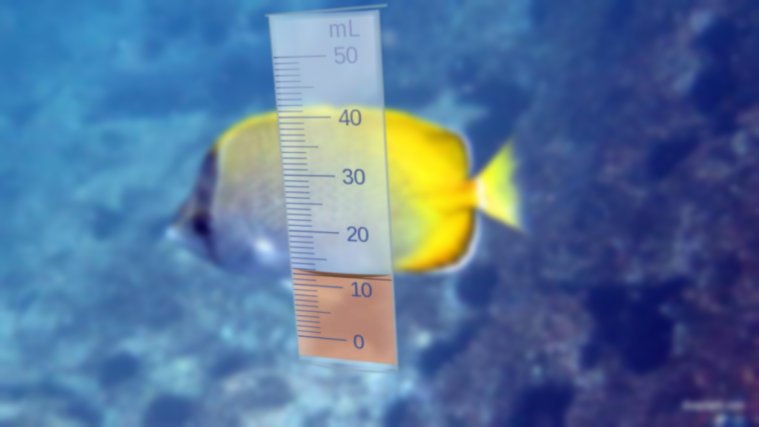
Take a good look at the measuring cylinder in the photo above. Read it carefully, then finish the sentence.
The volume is 12 mL
